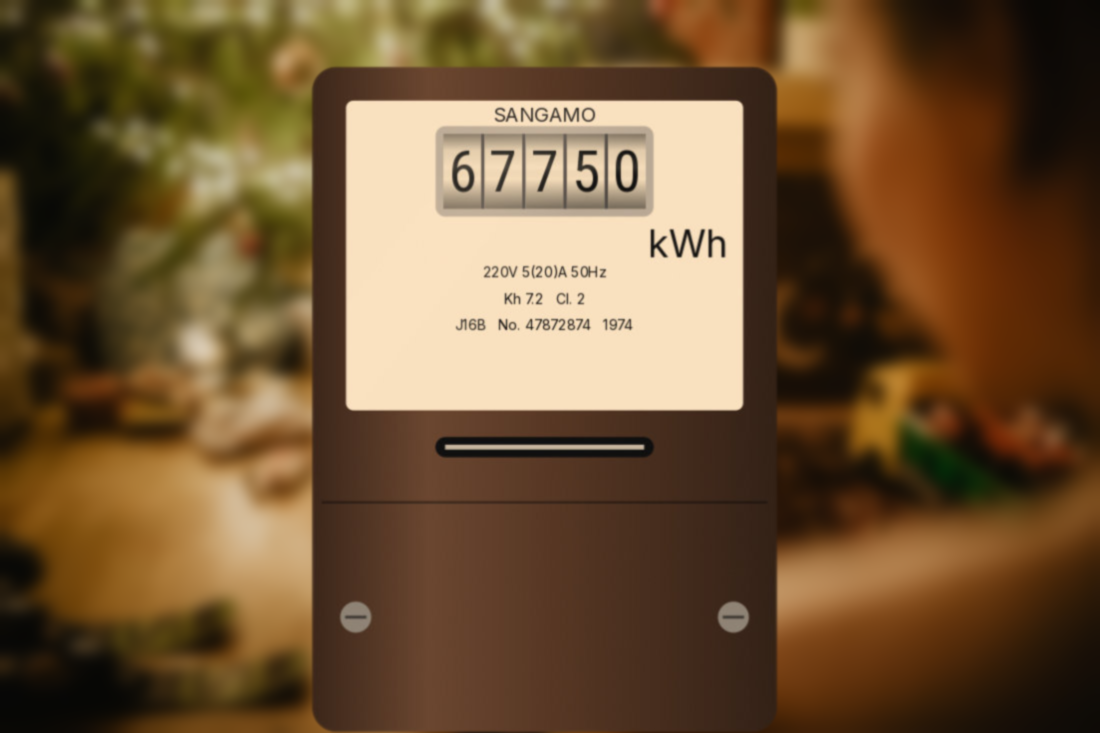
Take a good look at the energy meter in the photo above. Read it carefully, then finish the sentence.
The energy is 67750 kWh
